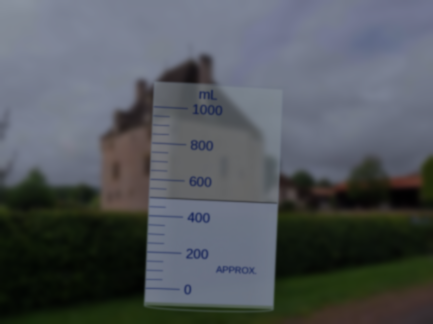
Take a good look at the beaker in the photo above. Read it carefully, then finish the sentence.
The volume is 500 mL
